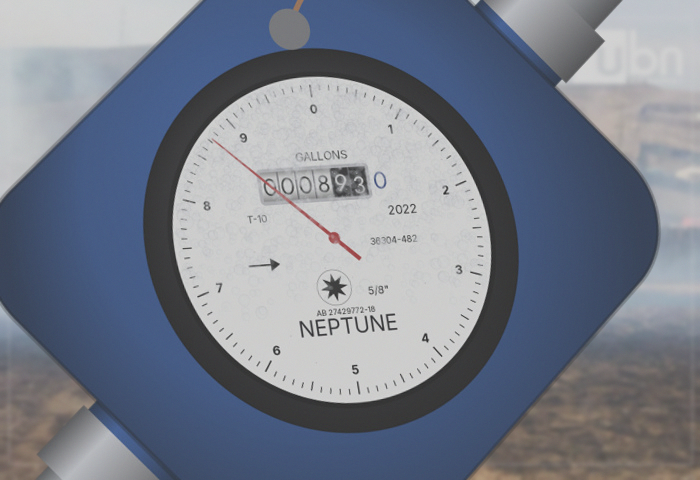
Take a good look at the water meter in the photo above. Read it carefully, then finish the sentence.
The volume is 8928.7 gal
